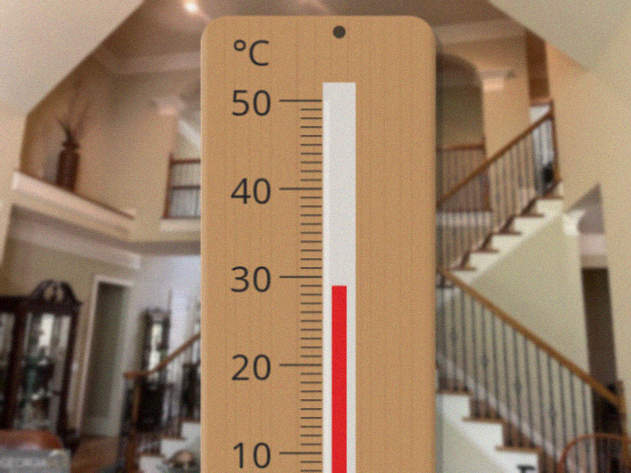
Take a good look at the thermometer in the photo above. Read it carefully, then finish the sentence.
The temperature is 29 °C
